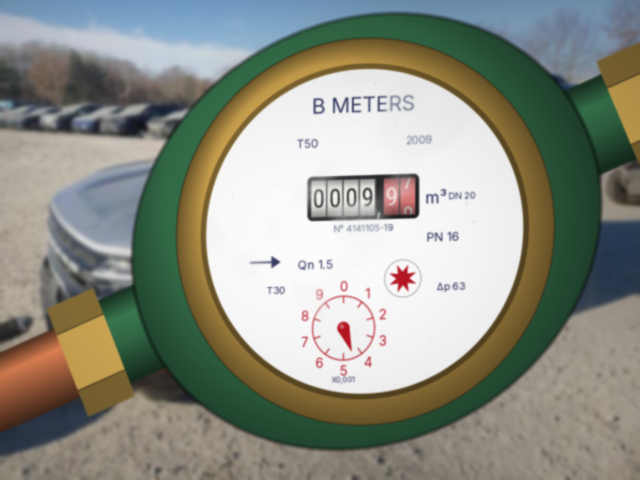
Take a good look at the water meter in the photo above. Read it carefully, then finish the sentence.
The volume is 9.974 m³
